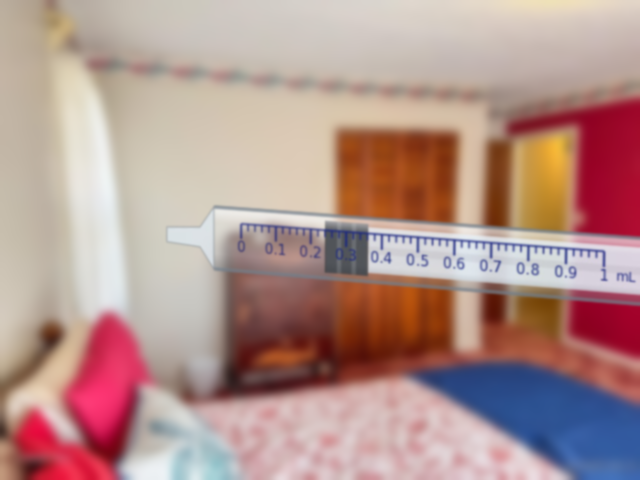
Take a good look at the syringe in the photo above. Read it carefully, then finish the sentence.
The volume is 0.24 mL
